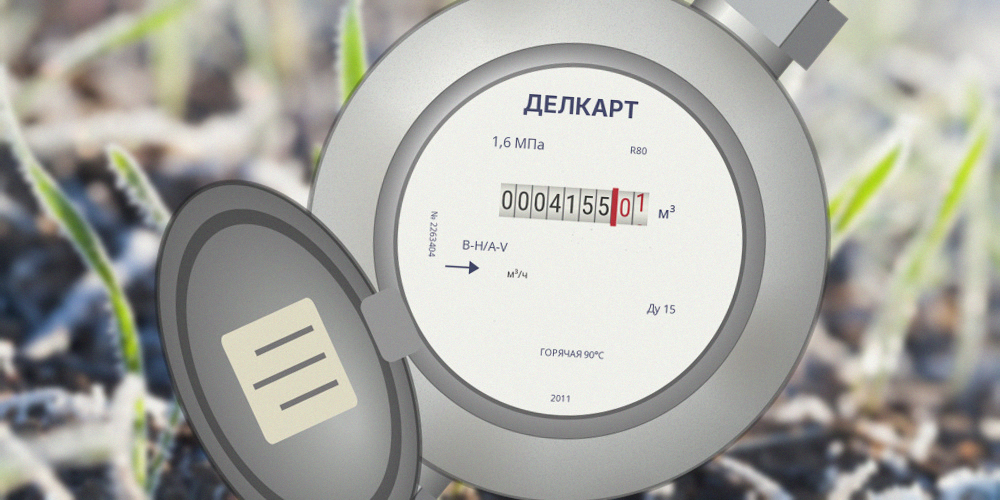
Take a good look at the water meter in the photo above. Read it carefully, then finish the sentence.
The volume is 4155.01 m³
